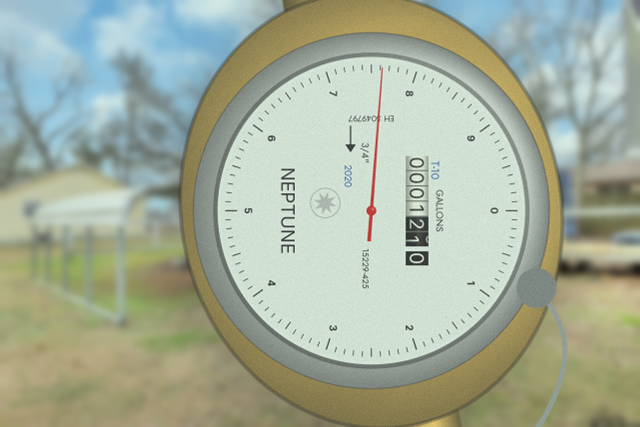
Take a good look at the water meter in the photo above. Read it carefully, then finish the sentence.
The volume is 1207.6 gal
